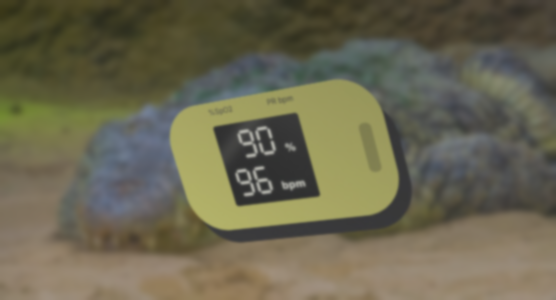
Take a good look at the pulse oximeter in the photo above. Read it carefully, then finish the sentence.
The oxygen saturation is 90 %
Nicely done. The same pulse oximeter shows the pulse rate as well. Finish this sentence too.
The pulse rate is 96 bpm
